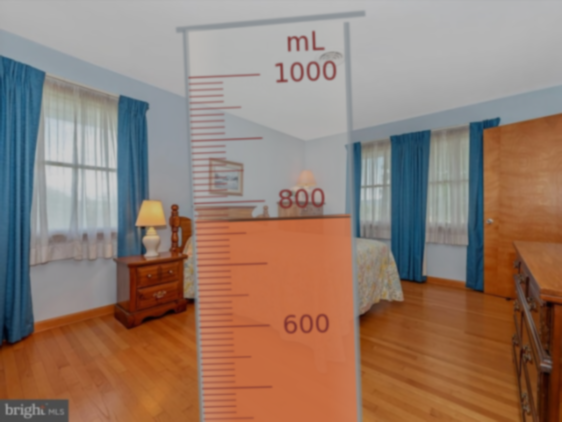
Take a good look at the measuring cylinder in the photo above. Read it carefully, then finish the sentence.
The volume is 770 mL
